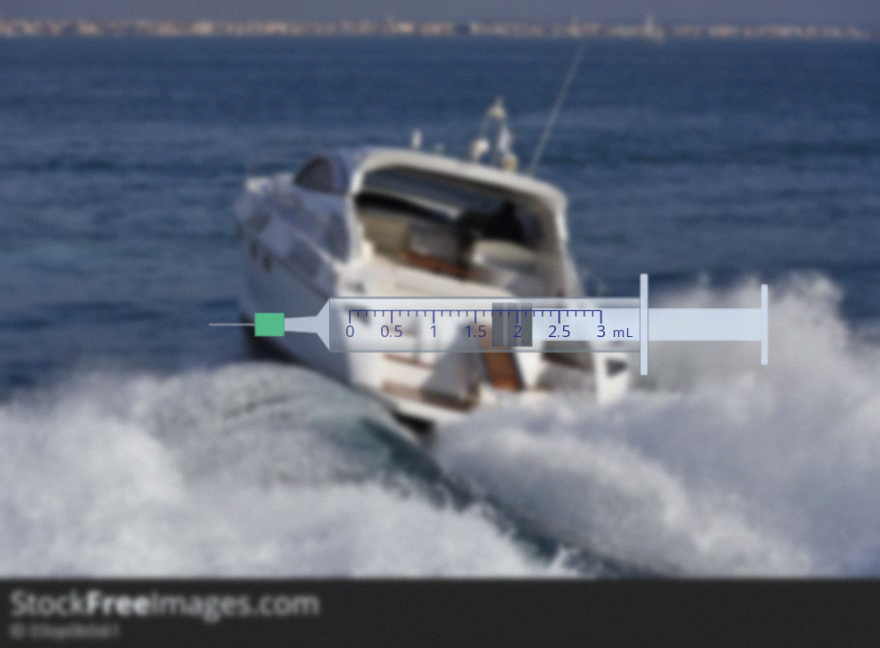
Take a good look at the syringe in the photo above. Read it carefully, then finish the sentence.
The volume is 1.7 mL
